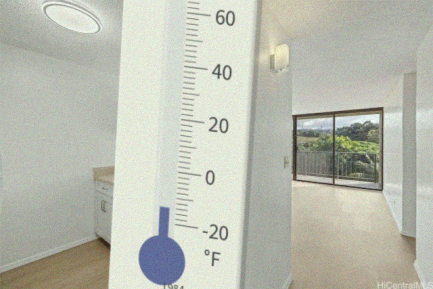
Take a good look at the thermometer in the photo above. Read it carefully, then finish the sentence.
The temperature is -14 °F
